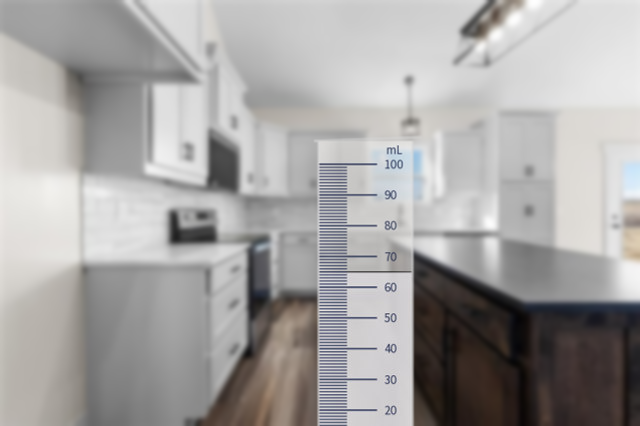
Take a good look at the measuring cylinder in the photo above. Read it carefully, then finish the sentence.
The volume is 65 mL
